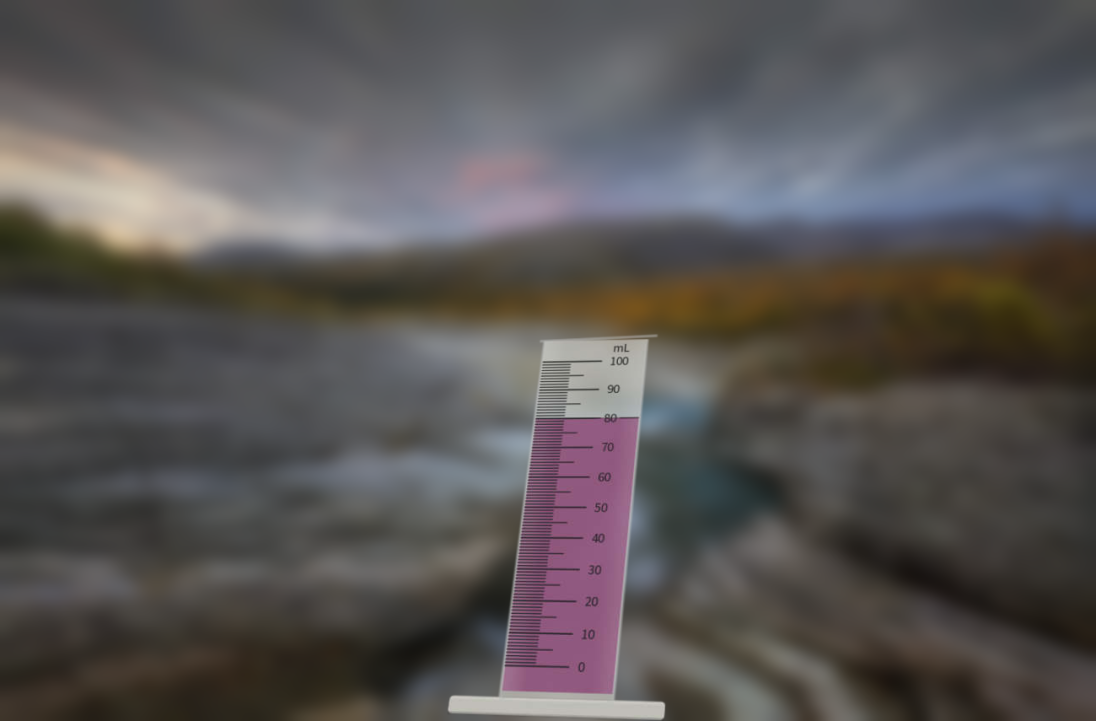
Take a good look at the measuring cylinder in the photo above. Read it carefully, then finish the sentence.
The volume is 80 mL
